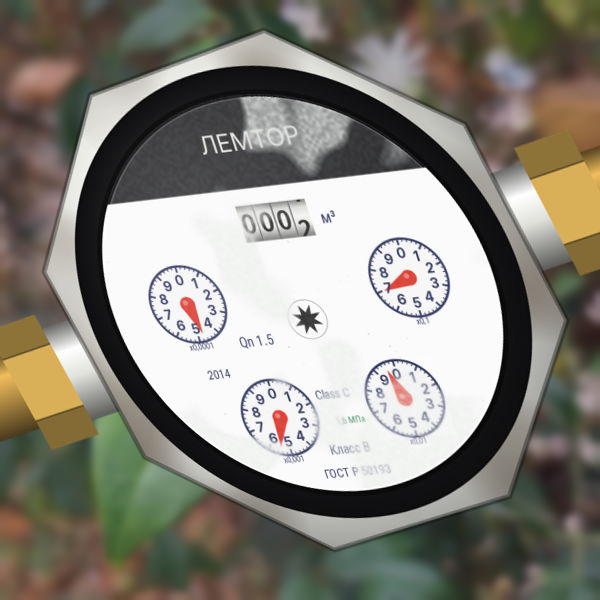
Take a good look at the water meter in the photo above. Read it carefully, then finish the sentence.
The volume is 1.6954 m³
